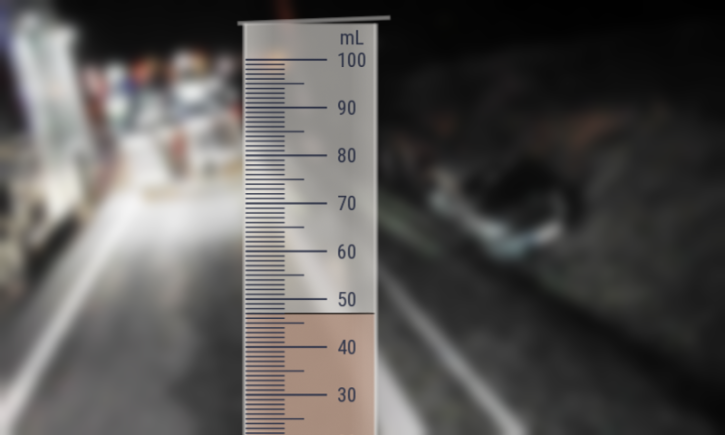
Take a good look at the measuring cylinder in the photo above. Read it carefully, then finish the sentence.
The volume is 47 mL
